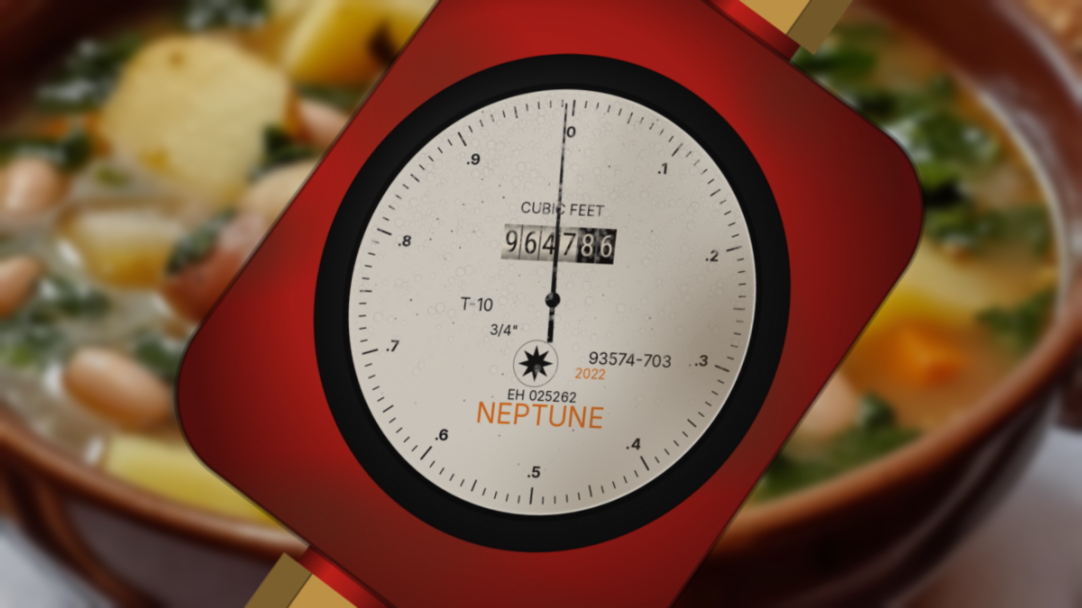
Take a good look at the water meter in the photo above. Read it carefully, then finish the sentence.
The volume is 964785.99 ft³
